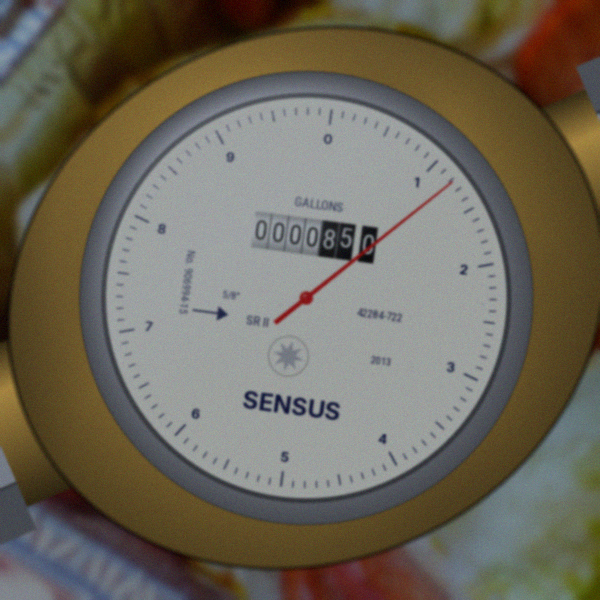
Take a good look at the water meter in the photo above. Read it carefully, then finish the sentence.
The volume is 851.2 gal
